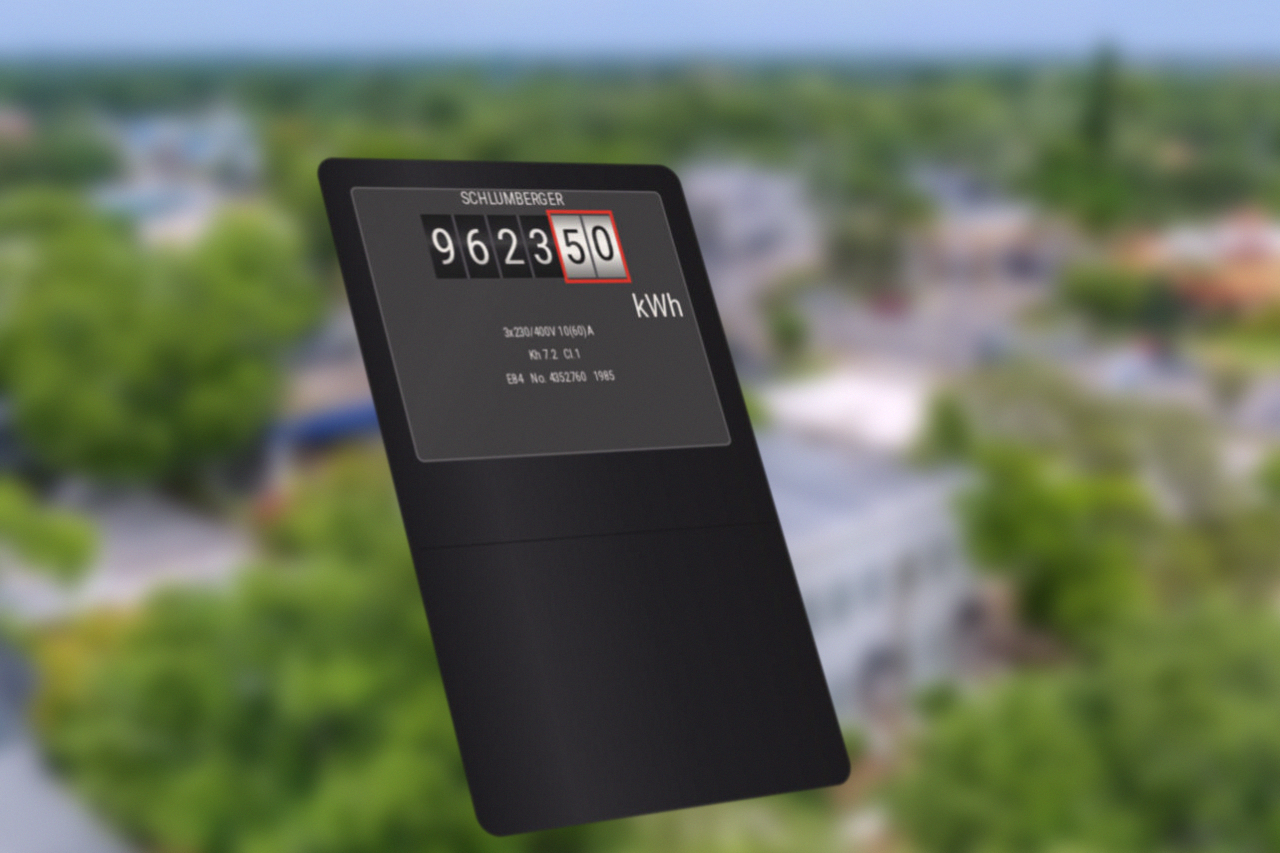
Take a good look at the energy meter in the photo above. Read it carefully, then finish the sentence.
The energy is 9623.50 kWh
